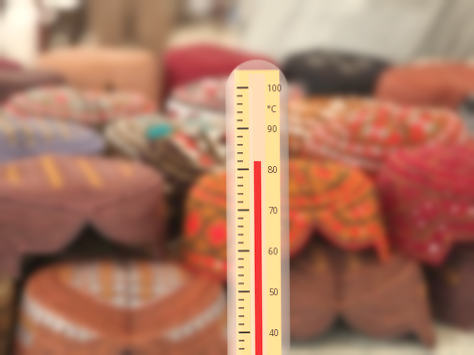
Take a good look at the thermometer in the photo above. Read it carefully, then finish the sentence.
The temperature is 82 °C
